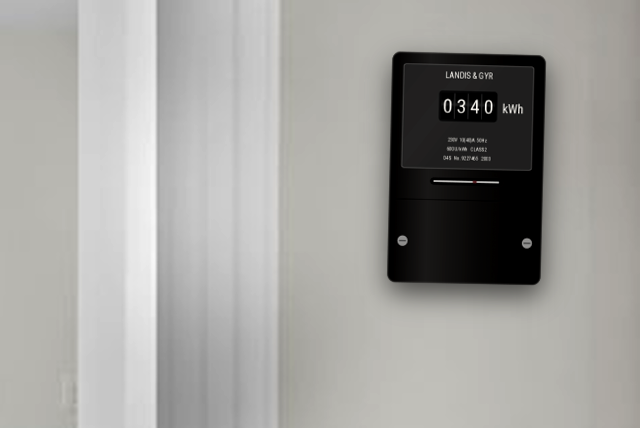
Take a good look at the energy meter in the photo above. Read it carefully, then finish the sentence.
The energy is 340 kWh
